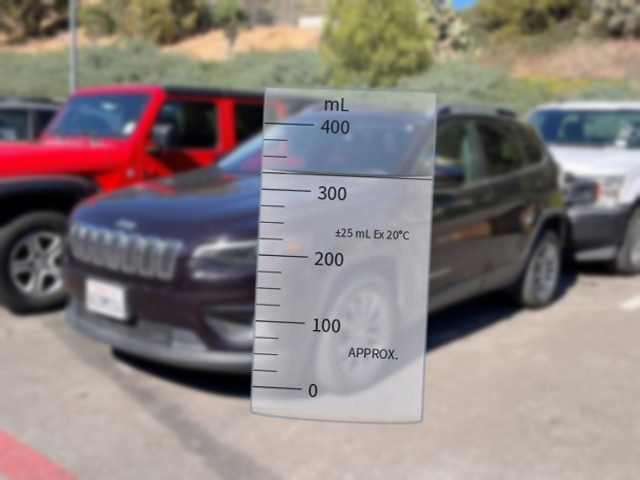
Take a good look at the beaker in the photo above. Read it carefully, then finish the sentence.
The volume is 325 mL
